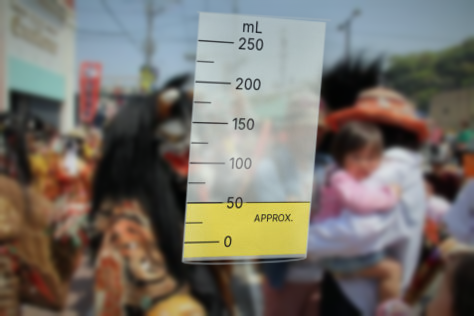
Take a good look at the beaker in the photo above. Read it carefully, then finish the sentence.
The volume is 50 mL
